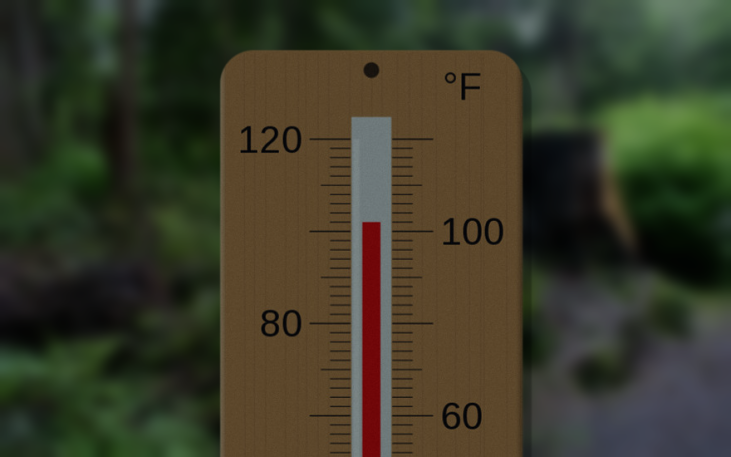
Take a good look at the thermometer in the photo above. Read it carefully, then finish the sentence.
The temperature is 102 °F
